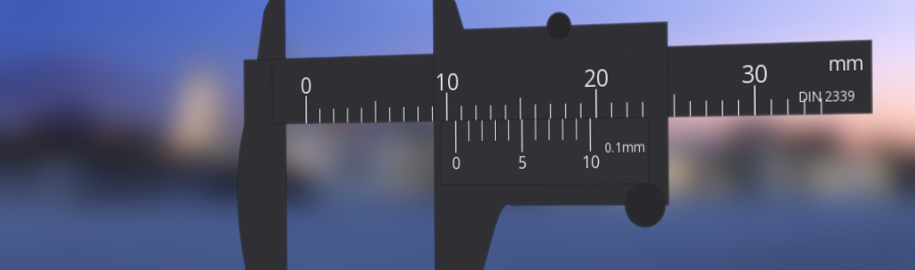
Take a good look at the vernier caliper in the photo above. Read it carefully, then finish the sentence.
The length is 10.6 mm
